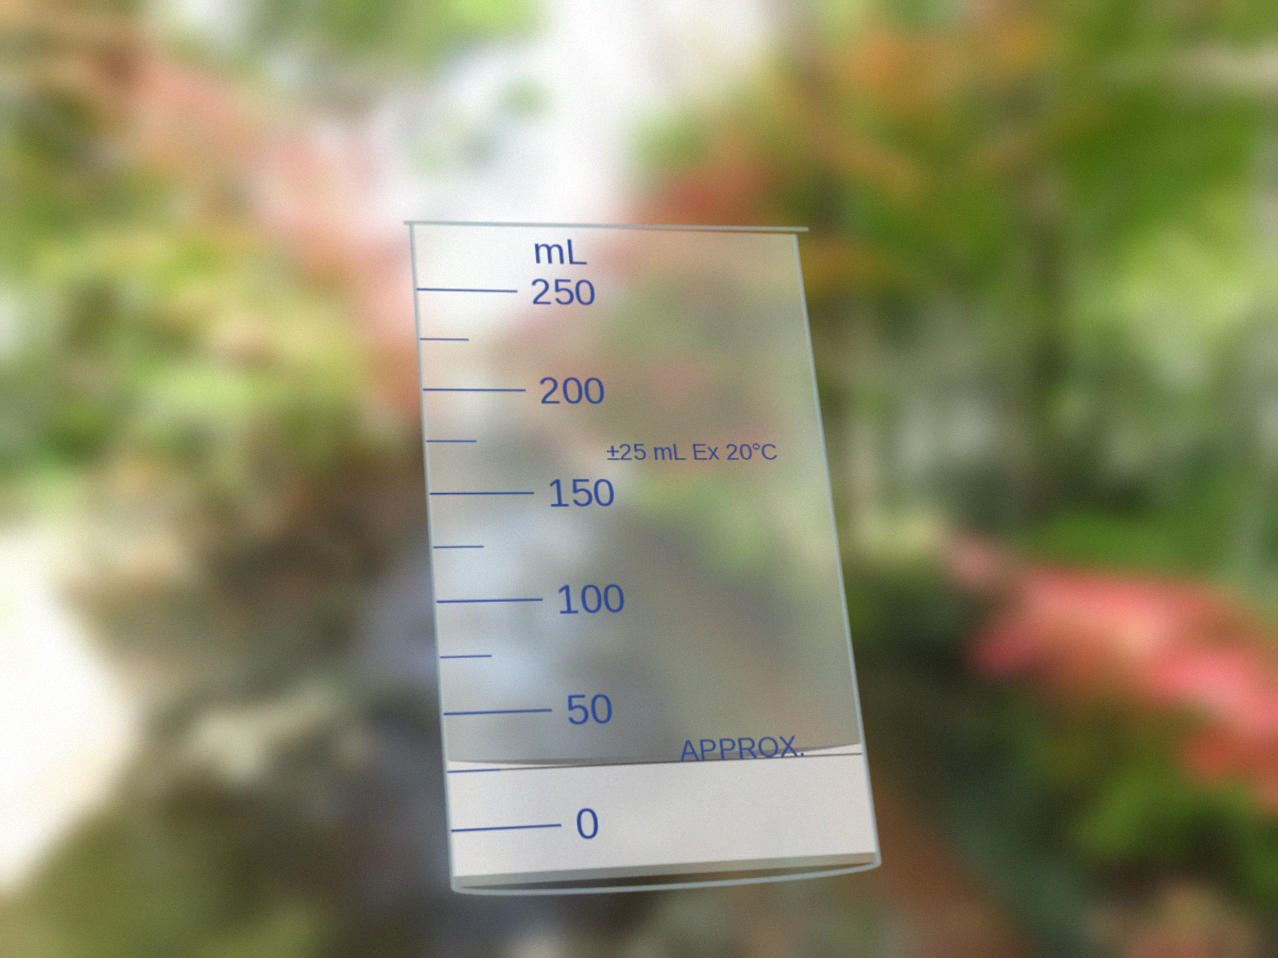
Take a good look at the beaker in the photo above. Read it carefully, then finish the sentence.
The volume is 25 mL
